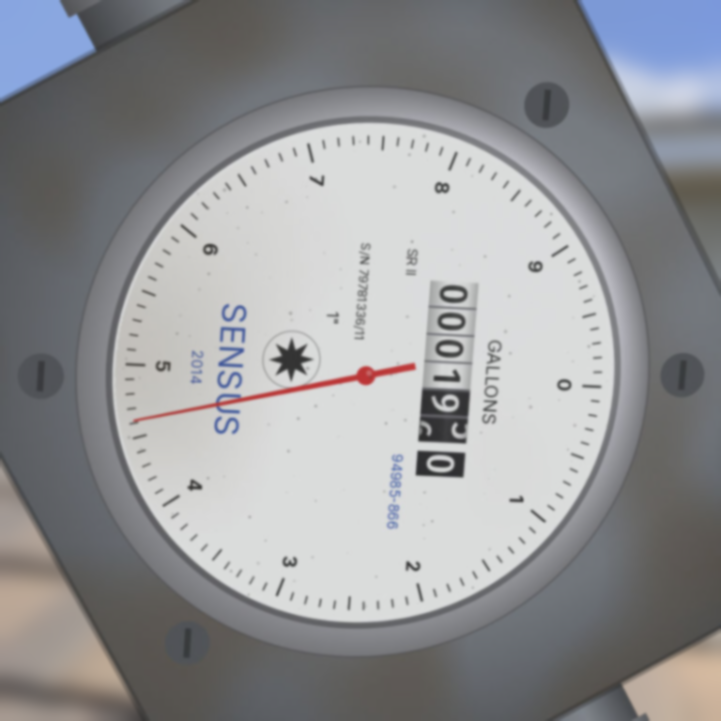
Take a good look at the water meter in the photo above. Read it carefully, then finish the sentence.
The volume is 1954.6 gal
